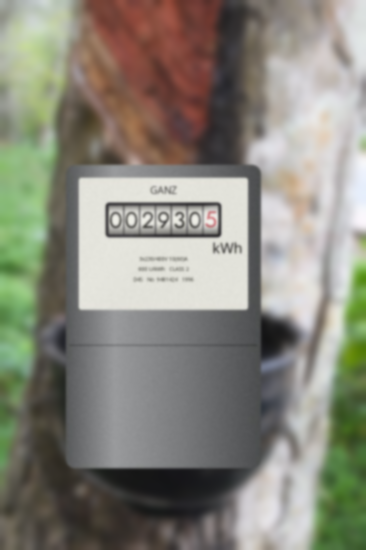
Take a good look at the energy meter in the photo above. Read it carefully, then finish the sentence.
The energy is 2930.5 kWh
